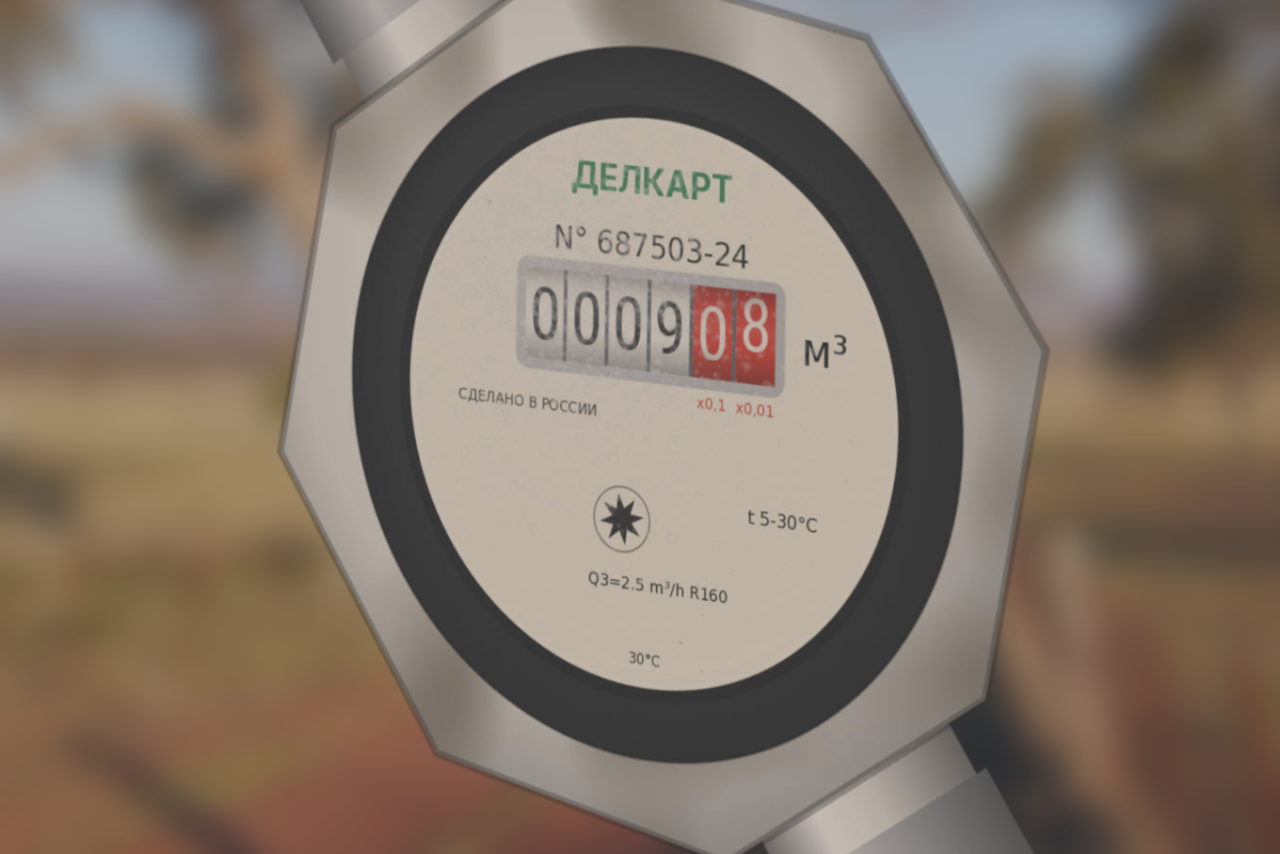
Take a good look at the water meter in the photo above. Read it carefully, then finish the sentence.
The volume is 9.08 m³
